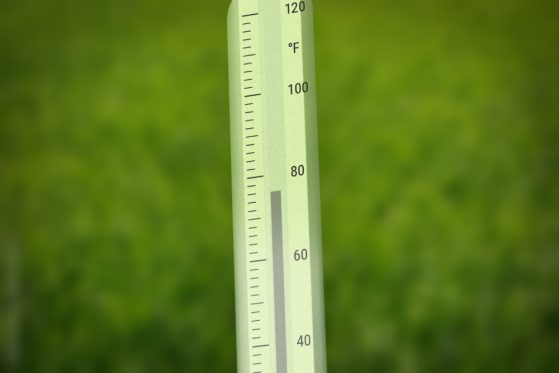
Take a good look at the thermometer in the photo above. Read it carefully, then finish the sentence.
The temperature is 76 °F
